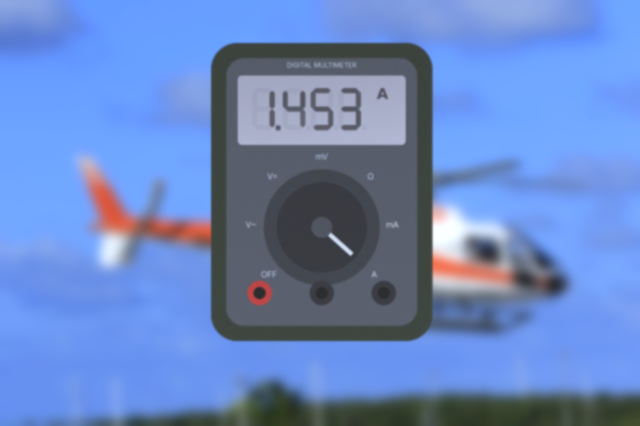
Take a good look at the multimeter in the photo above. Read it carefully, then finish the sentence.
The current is 1.453 A
